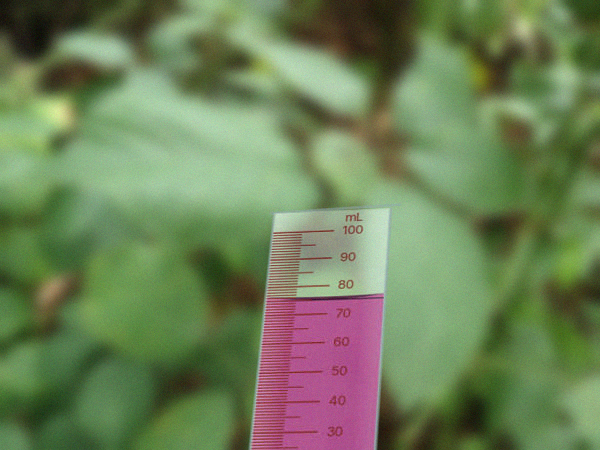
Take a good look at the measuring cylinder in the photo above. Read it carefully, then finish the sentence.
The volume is 75 mL
